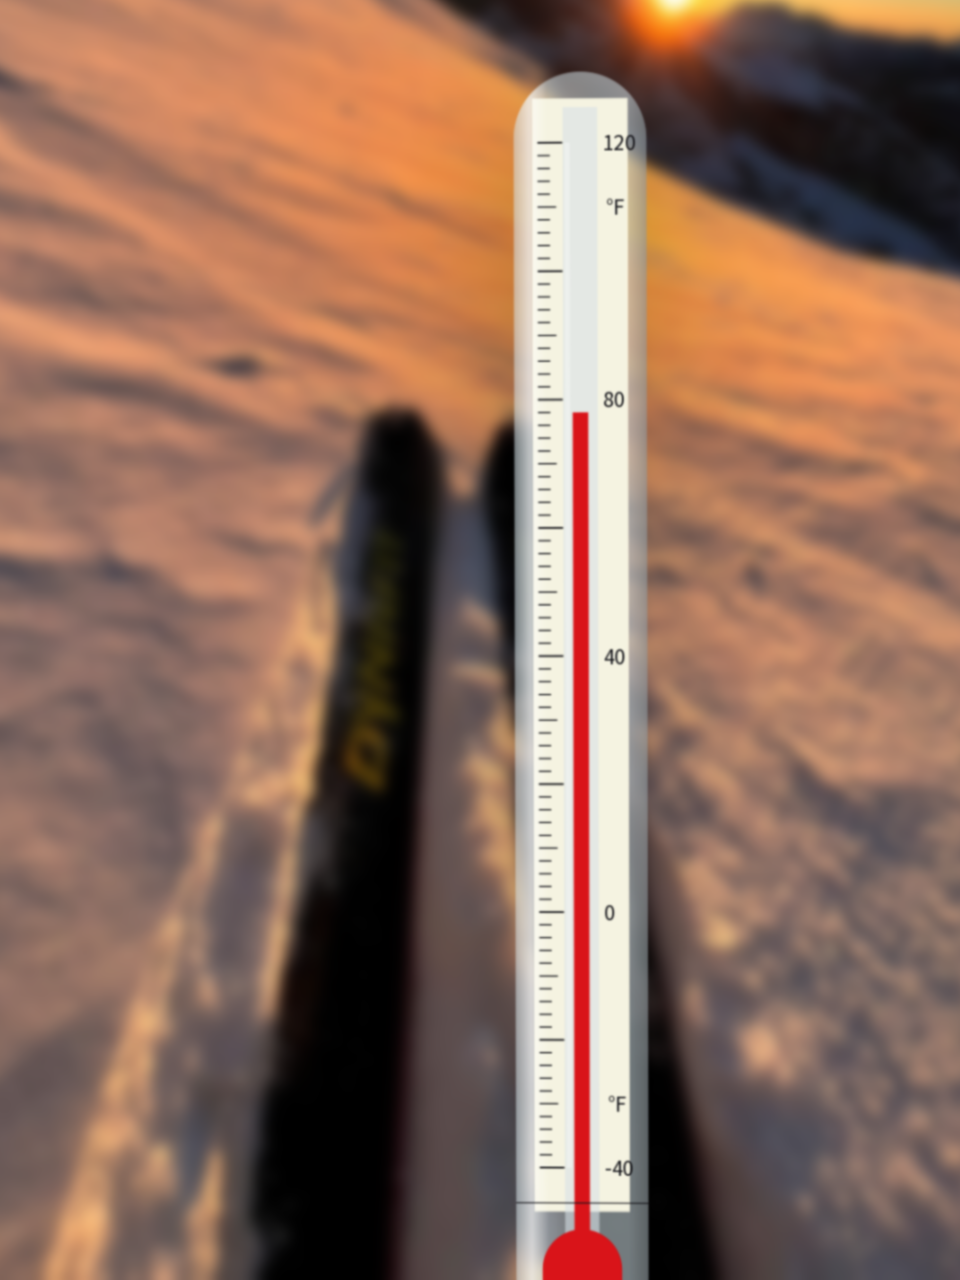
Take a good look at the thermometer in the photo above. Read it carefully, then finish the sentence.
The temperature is 78 °F
